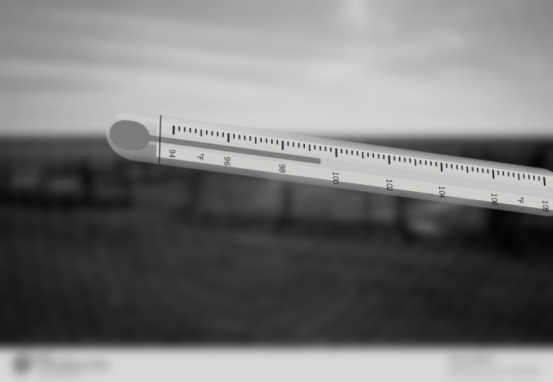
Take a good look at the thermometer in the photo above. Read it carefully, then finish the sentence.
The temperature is 99.4 °F
